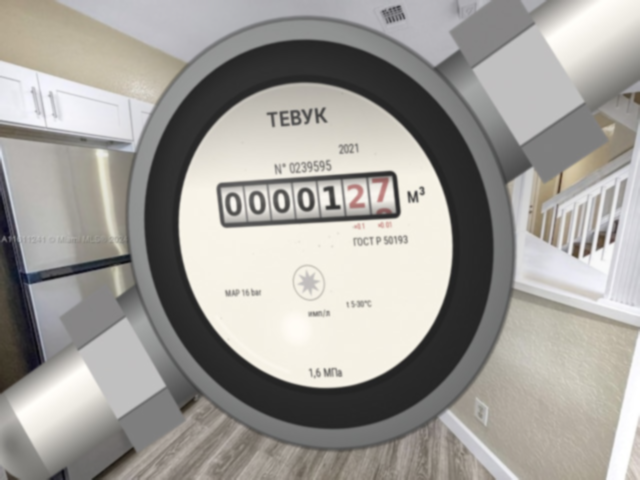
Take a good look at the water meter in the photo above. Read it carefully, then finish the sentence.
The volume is 1.27 m³
